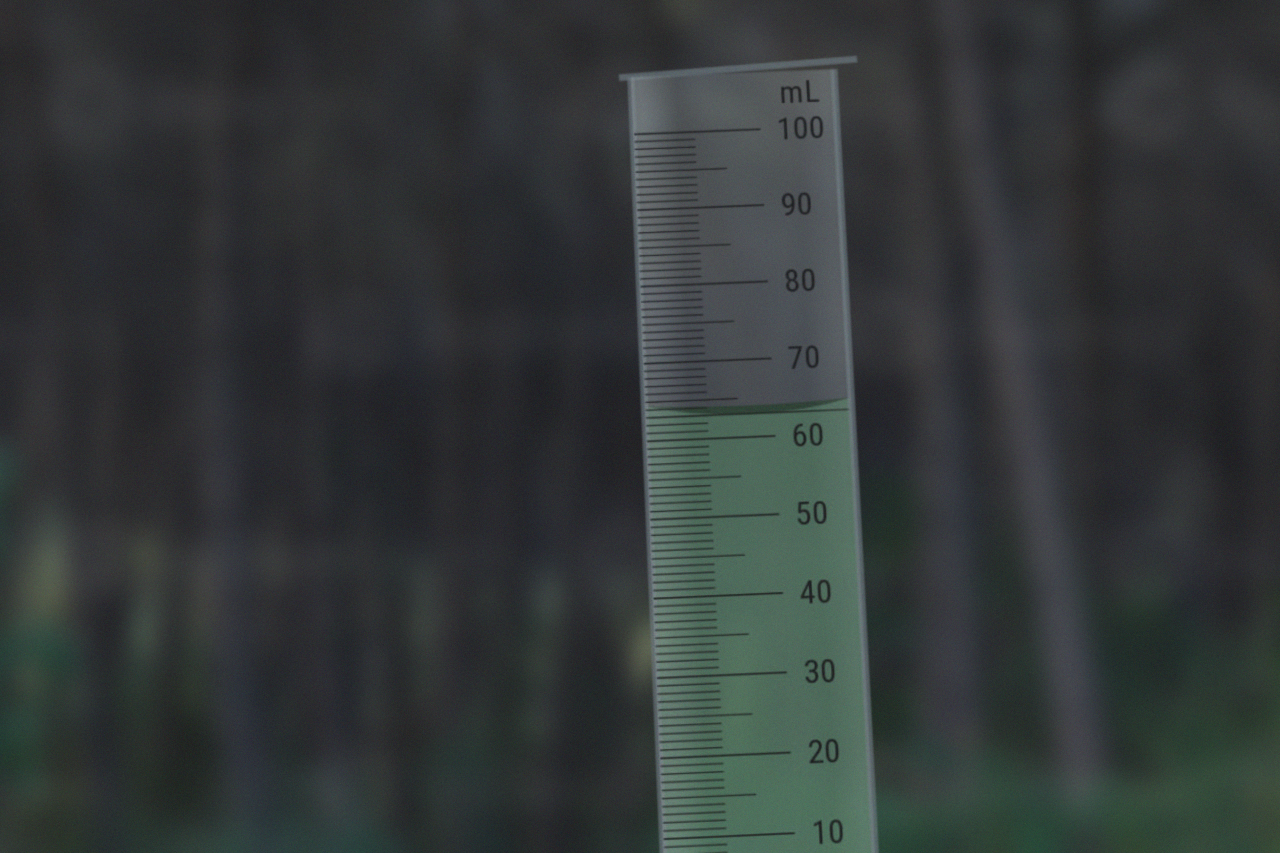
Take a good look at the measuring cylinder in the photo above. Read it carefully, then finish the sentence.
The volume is 63 mL
